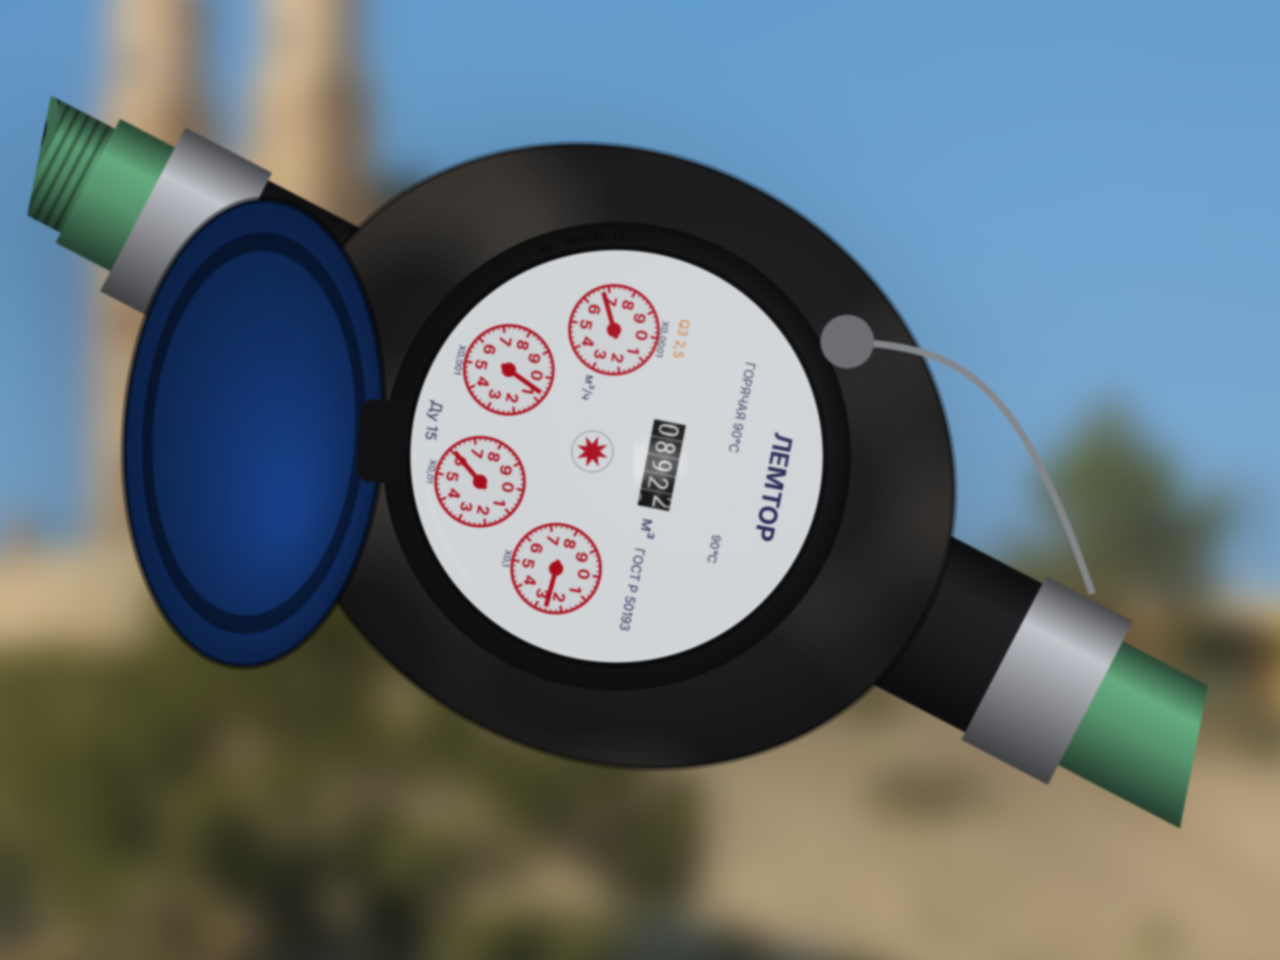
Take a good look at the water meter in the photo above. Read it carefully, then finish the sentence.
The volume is 8922.2606 m³
